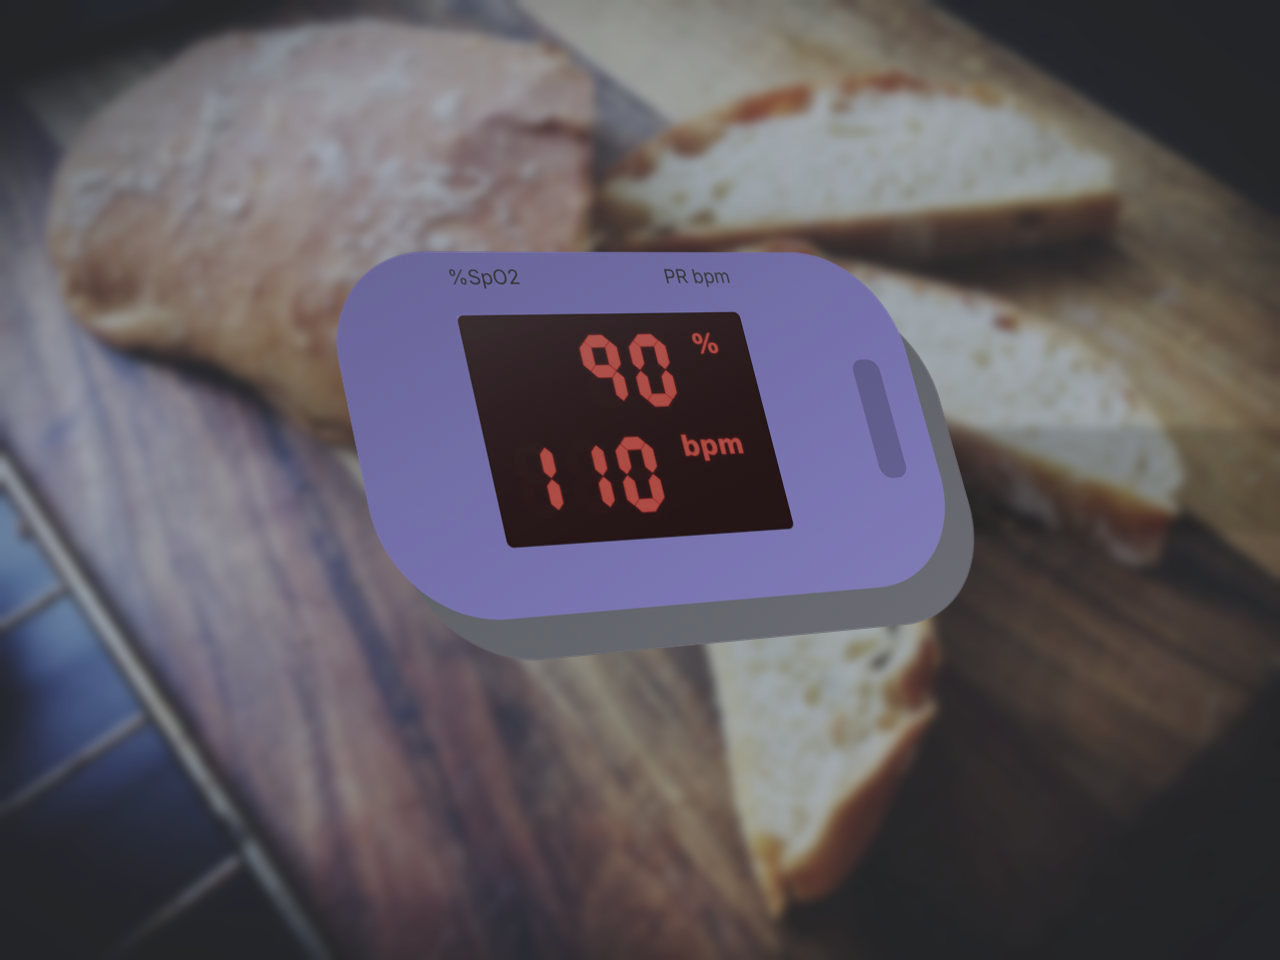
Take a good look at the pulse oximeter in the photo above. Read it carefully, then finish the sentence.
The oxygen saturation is 90 %
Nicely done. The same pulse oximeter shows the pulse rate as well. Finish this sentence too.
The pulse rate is 110 bpm
